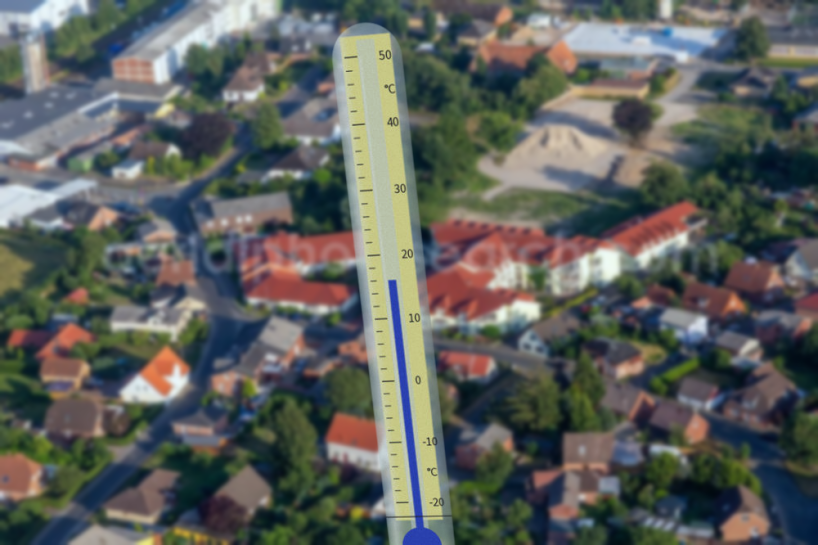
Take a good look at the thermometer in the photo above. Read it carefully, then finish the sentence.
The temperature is 16 °C
